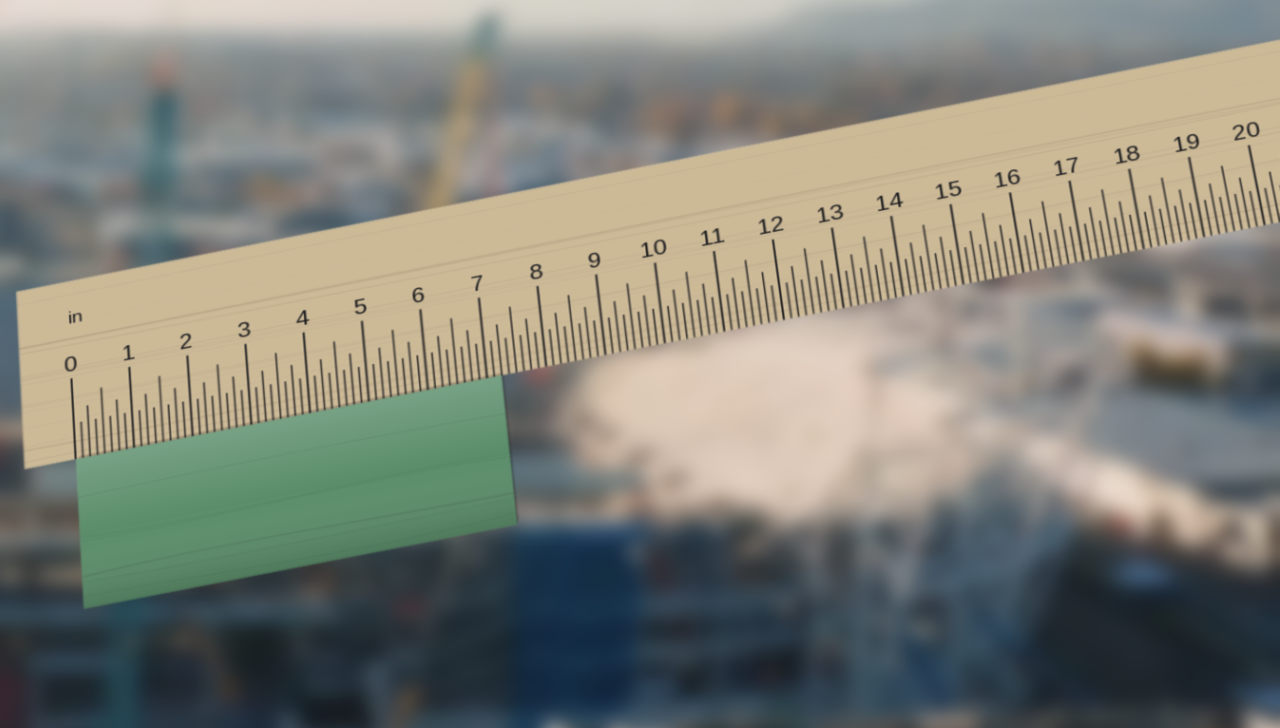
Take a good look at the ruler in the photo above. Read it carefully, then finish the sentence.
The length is 7.25 in
